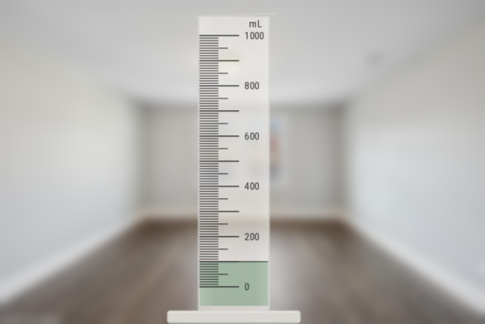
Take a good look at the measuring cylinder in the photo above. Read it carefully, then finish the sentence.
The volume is 100 mL
